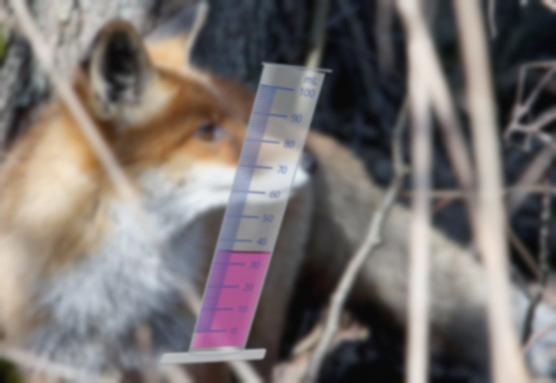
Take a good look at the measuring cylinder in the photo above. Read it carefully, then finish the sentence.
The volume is 35 mL
